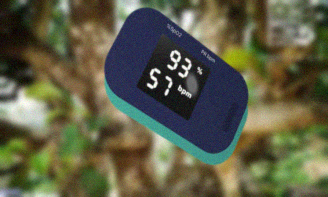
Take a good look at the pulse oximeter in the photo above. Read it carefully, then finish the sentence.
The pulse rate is 57 bpm
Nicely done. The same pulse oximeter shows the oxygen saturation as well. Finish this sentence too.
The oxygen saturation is 93 %
